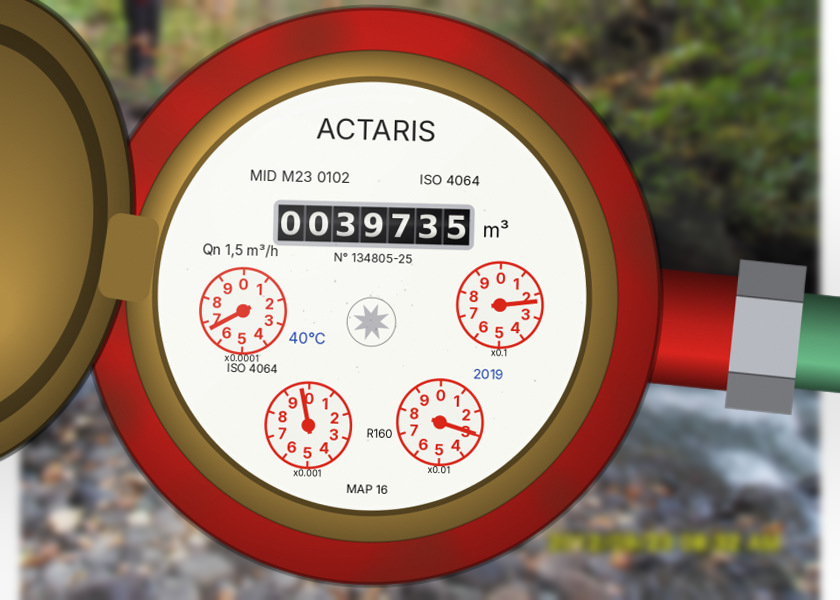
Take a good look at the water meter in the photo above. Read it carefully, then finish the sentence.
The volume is 39735.2296 m³
